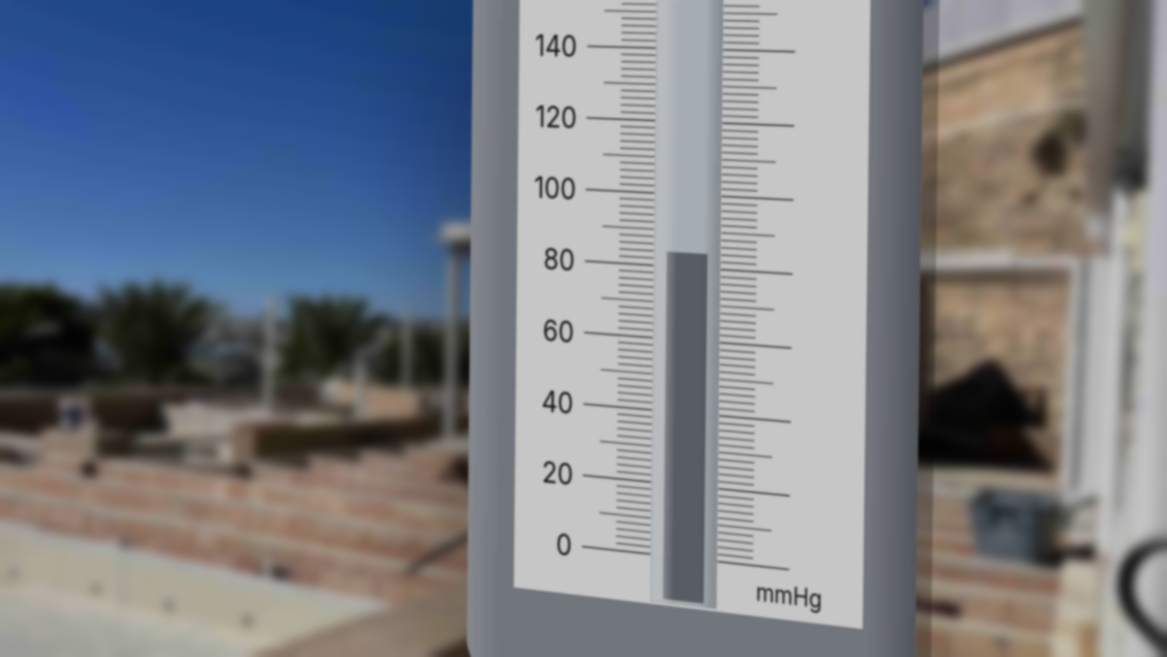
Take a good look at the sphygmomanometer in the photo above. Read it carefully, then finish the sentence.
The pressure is 84 mmHg
